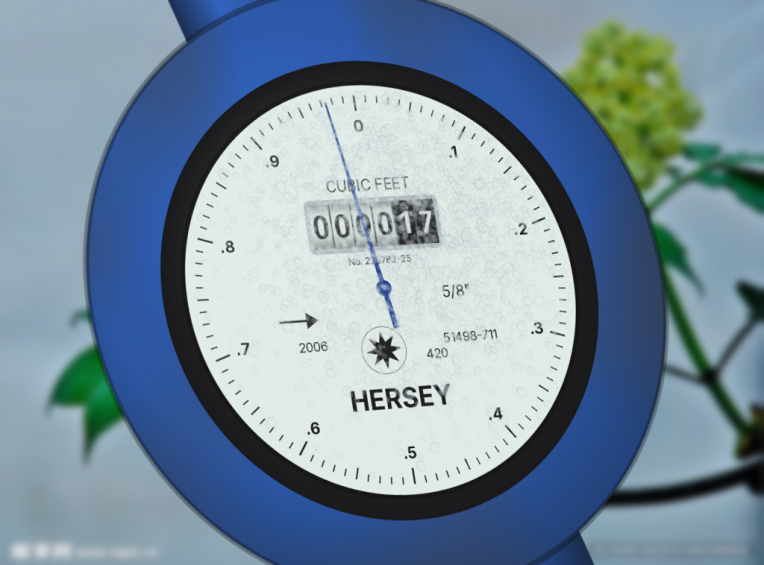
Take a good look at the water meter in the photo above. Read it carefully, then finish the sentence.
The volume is 16.97 ft³
